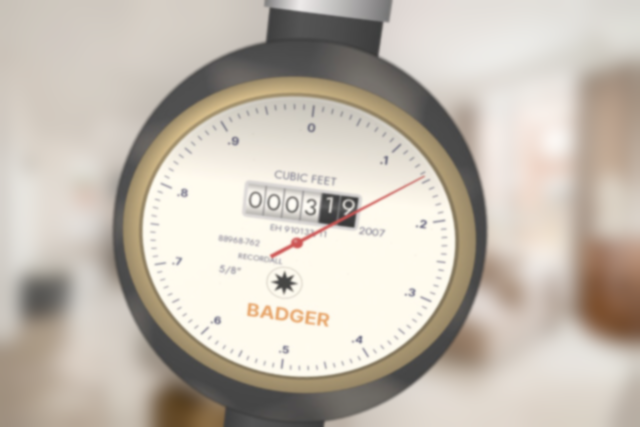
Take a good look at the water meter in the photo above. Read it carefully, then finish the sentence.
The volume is 319.14 ft³
